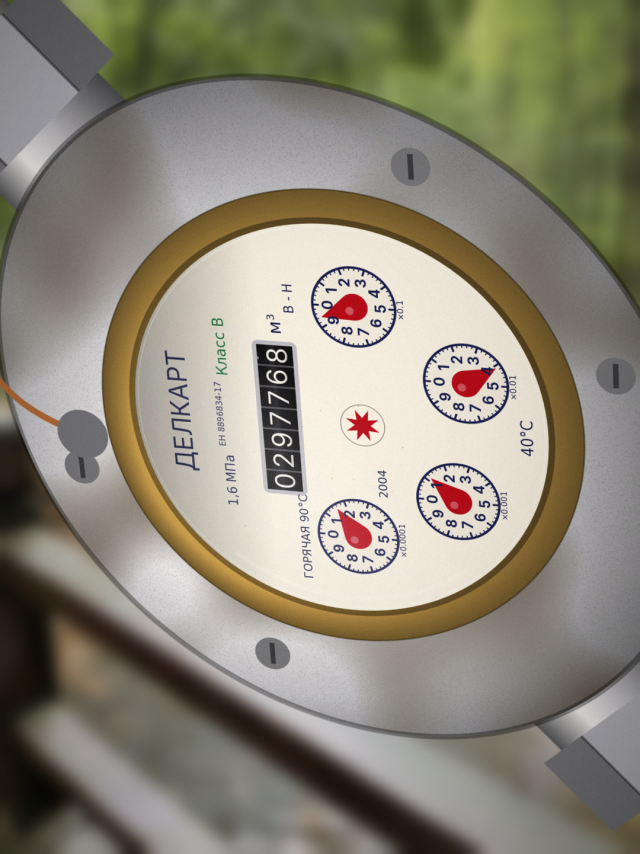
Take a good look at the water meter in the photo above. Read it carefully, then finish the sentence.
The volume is 297767.9411 m³
